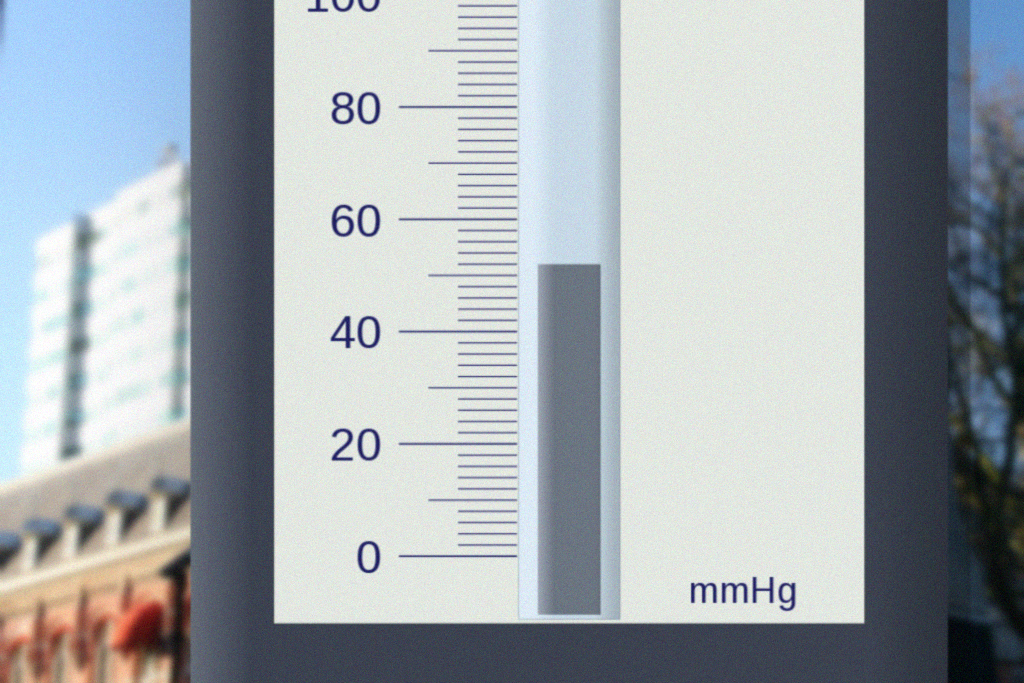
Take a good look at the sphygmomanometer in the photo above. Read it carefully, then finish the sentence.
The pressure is 52 mmHg
